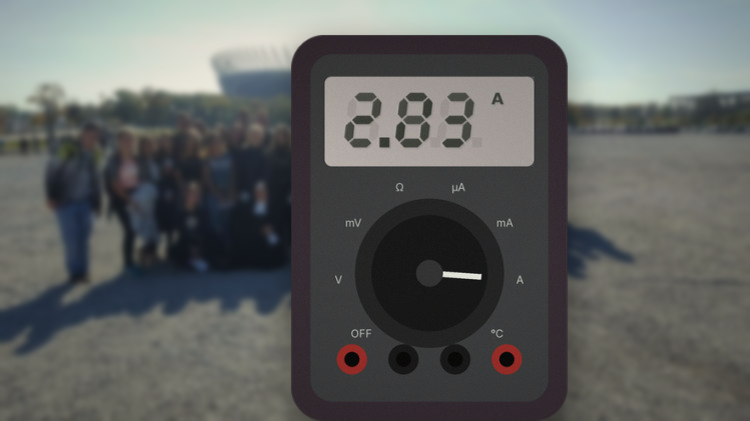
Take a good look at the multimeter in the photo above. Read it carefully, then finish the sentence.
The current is 2.83 A
